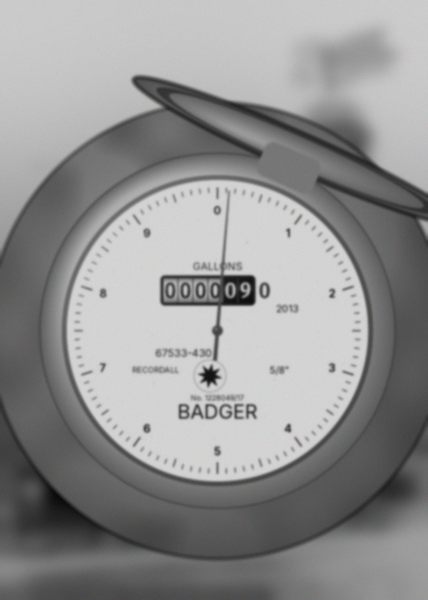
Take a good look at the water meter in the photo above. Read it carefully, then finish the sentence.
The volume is 90.1 gal
